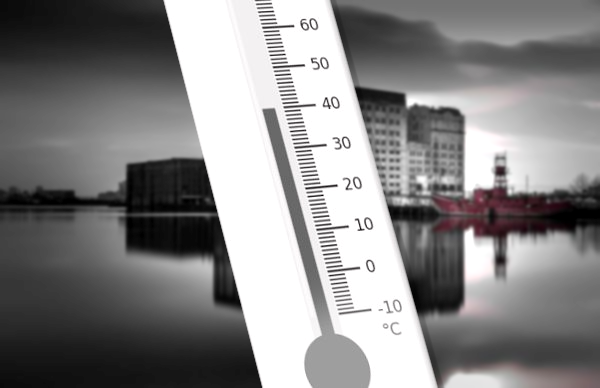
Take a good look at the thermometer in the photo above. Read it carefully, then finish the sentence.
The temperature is 40 °C
